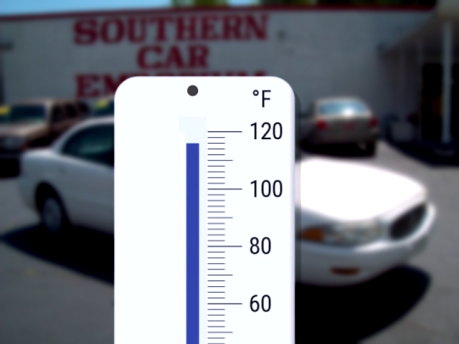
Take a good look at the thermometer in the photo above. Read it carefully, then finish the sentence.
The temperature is 116 °F
